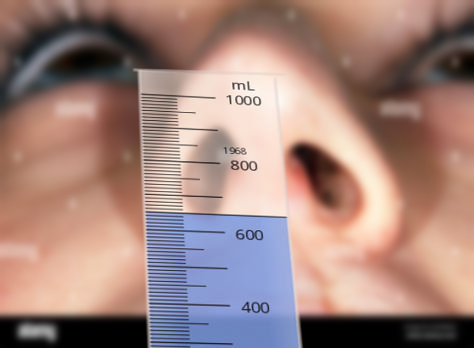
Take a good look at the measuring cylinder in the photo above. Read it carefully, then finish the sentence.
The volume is 650 mL
